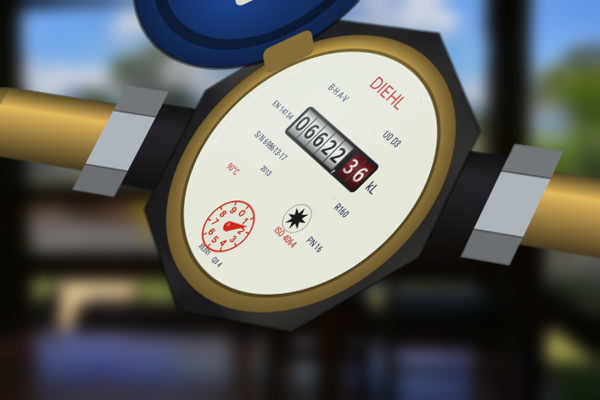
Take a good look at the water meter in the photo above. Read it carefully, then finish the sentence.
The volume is 6622.361 kL
